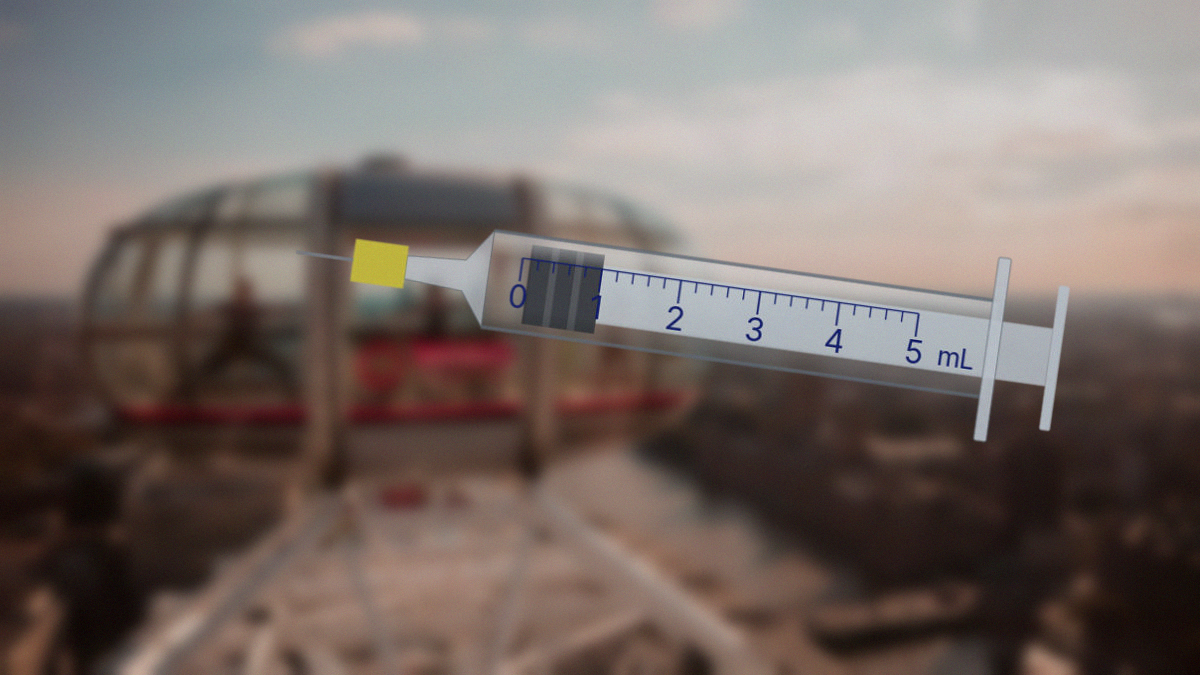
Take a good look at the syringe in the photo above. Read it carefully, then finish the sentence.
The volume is 0.1 mL
